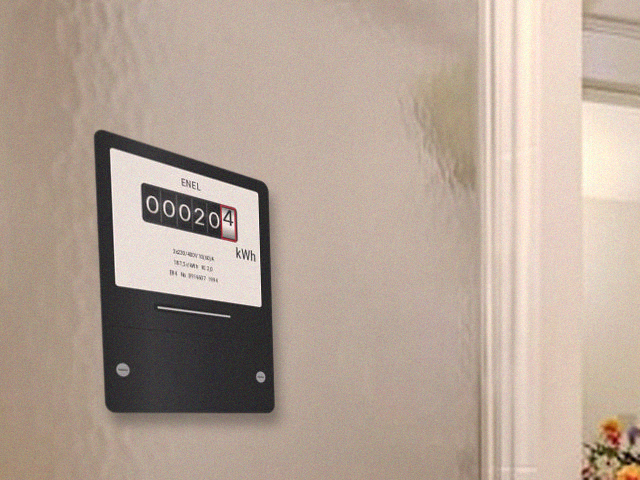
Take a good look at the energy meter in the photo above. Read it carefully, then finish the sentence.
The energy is 20.4 kWh
